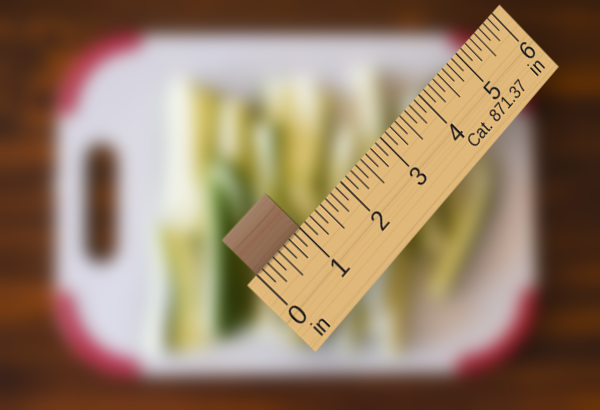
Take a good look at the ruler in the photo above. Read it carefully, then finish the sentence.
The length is 1 in
